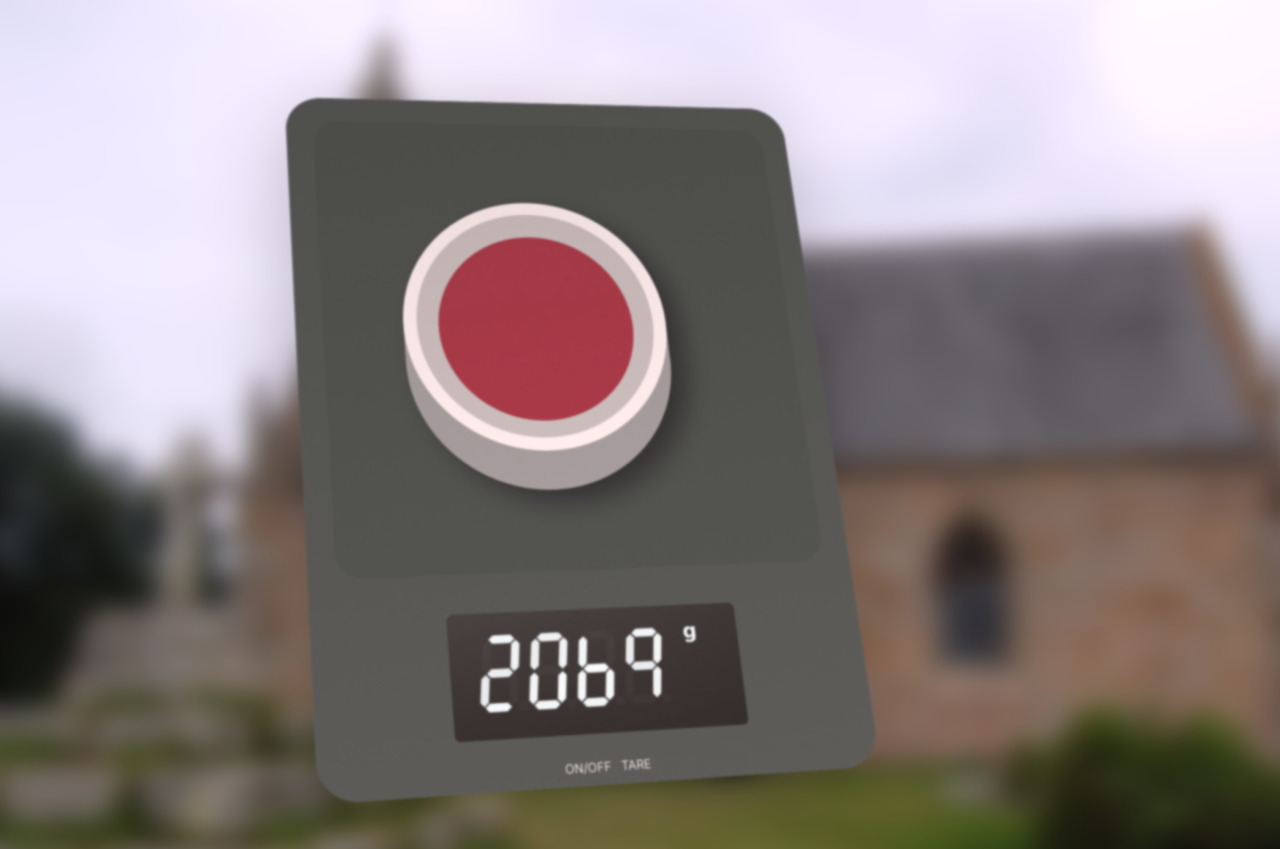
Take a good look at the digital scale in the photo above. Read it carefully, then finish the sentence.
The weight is 2069 g
